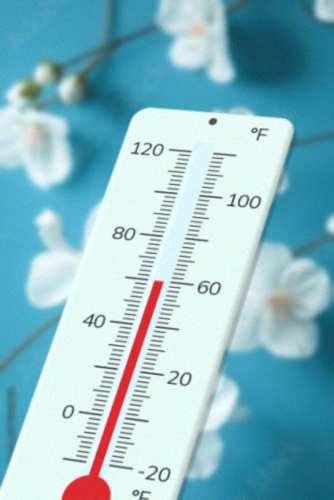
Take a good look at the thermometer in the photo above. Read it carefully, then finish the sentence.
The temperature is 60 °F
